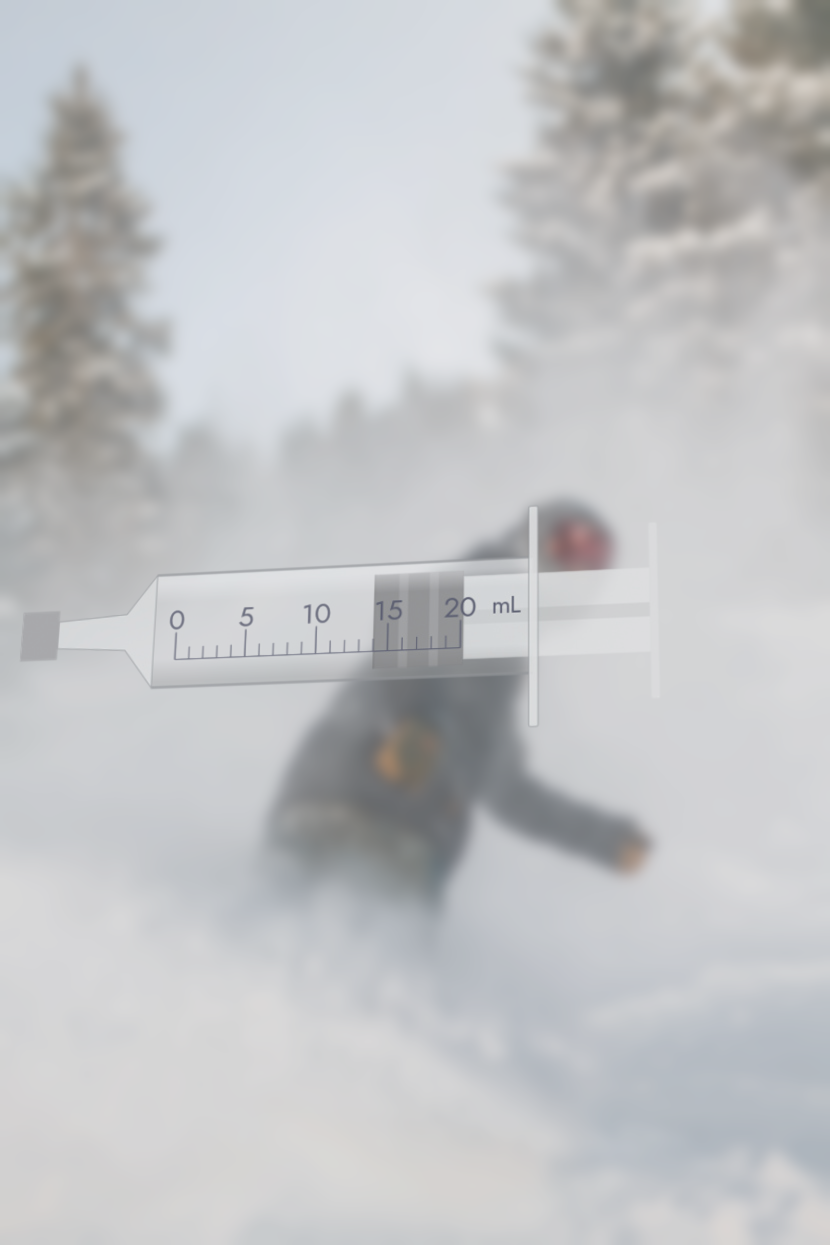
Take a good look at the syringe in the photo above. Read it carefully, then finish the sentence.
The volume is 14 mL
